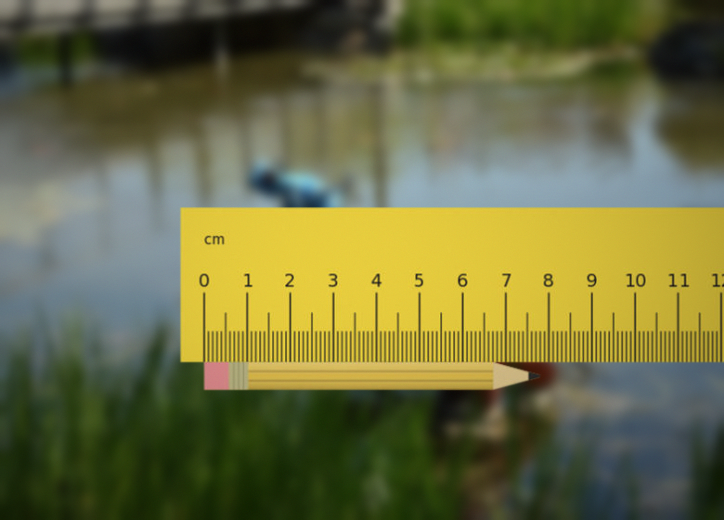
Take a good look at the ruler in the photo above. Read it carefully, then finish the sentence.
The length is 7.8 cm
